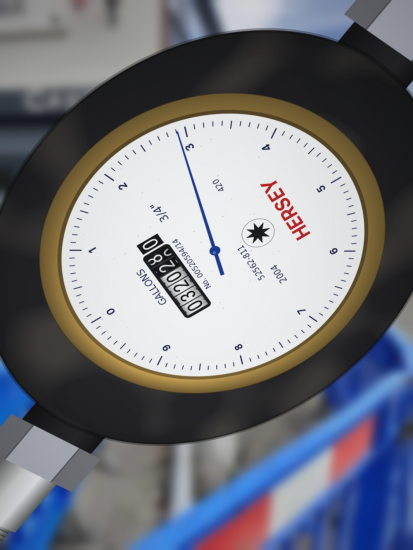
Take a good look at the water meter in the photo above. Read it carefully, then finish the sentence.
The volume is 320282.9 gal
